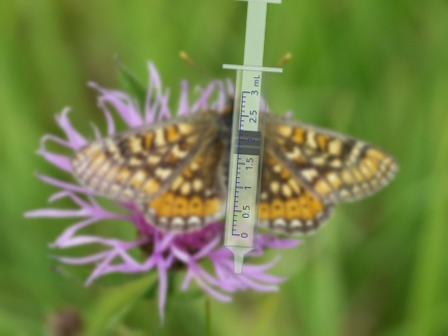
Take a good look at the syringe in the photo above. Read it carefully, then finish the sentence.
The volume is 1.7 mL
